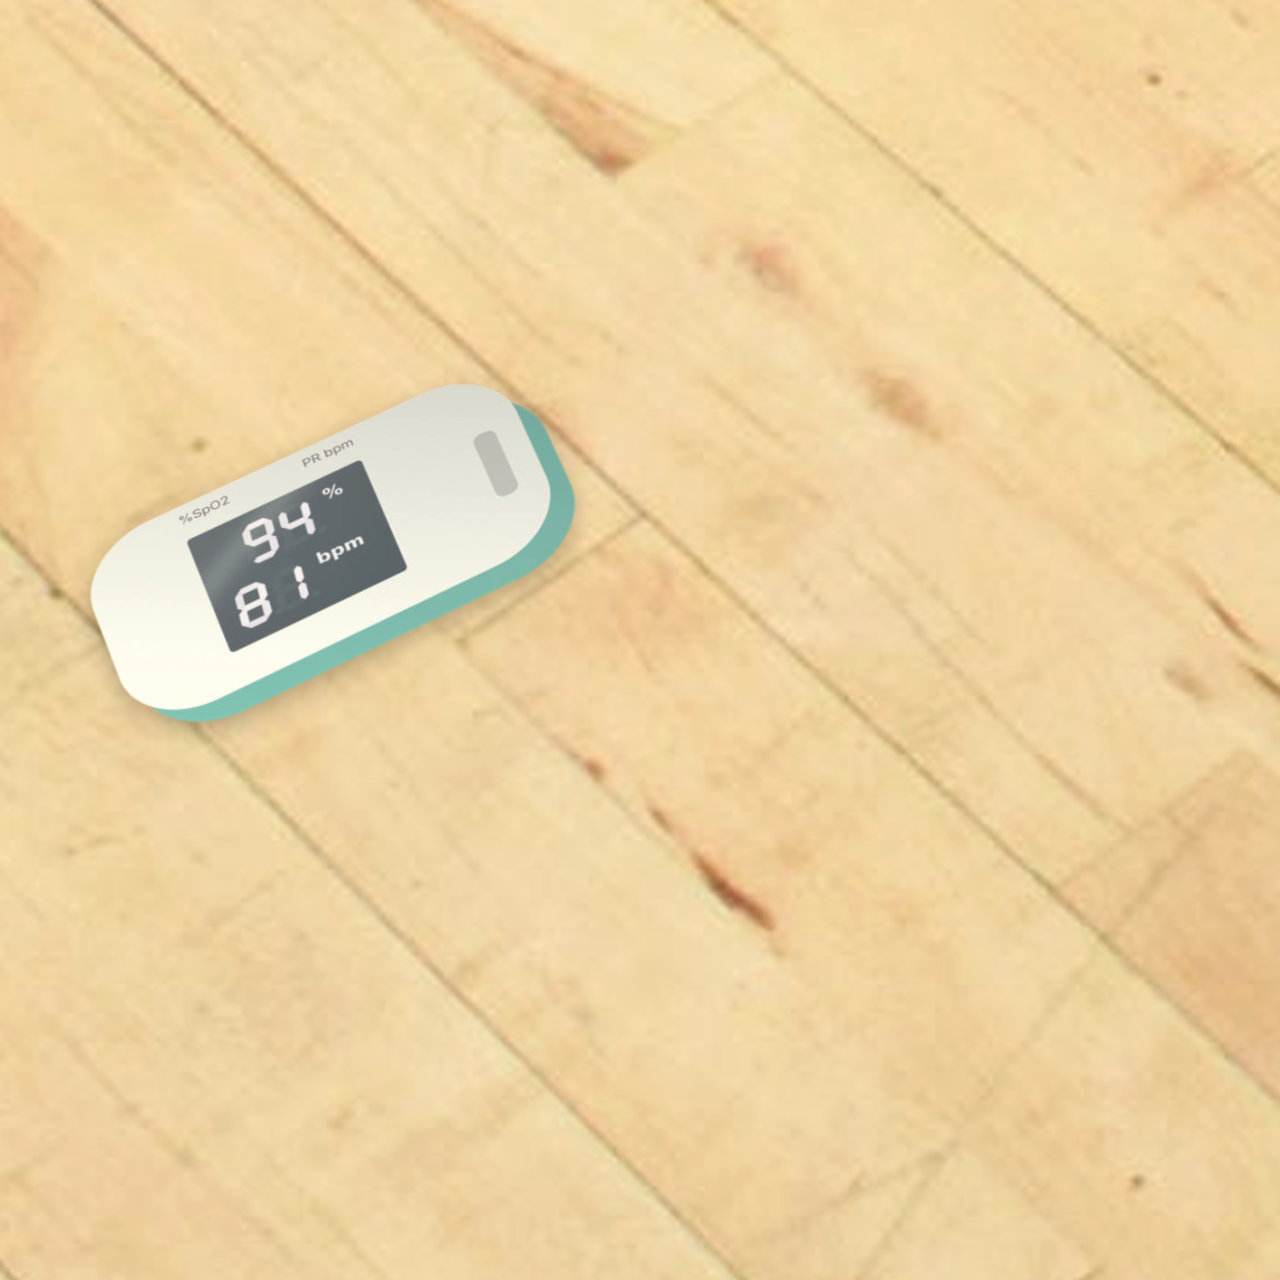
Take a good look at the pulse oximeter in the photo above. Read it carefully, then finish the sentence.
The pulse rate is 81 bpm
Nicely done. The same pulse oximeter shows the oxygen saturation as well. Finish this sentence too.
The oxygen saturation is 94 %
